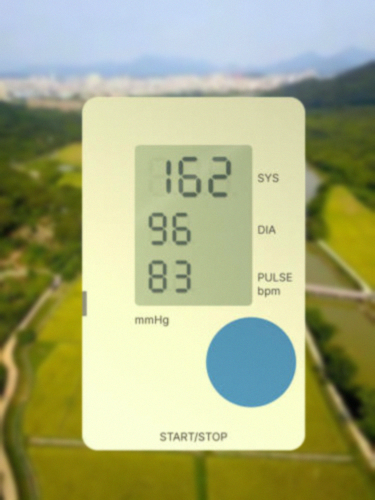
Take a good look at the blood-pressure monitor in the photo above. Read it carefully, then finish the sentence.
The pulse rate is 83 bpm
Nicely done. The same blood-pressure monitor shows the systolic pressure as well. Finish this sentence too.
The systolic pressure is 162 mmHg
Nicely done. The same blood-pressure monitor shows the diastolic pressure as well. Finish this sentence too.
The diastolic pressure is 96 mmHg
